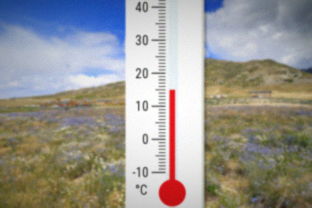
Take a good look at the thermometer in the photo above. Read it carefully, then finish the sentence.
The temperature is 15 °C
